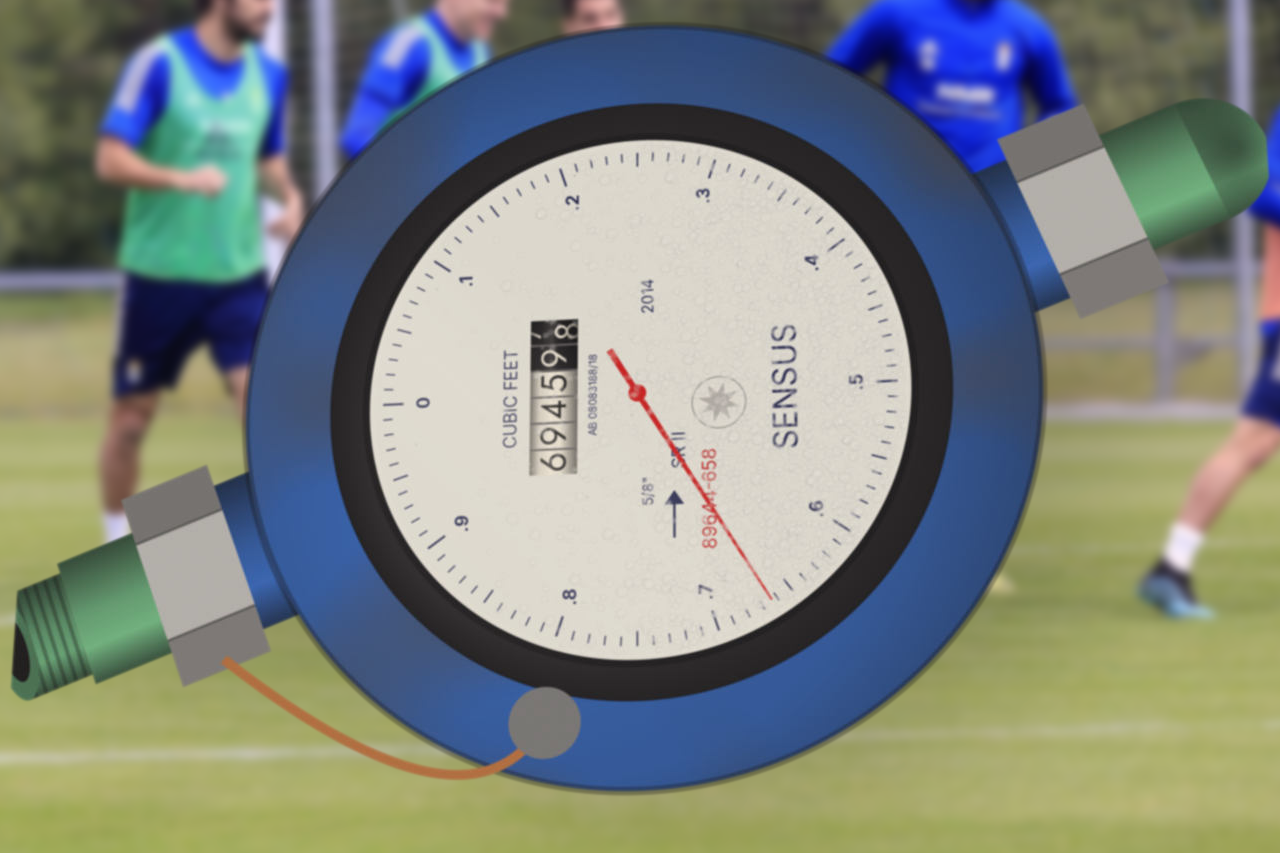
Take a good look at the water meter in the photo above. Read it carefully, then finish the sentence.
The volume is 694597.66 ft³
